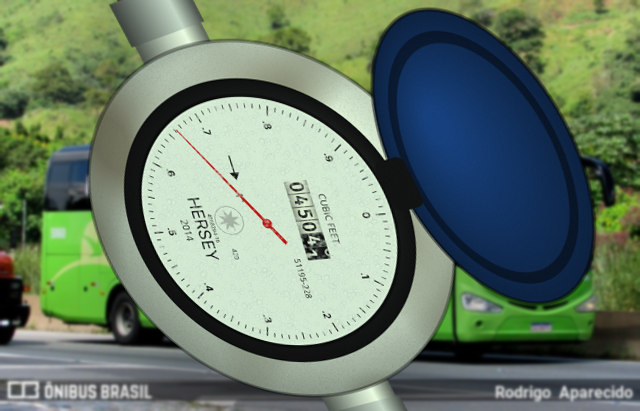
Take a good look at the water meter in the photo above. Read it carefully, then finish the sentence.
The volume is 45040.66 ft³
